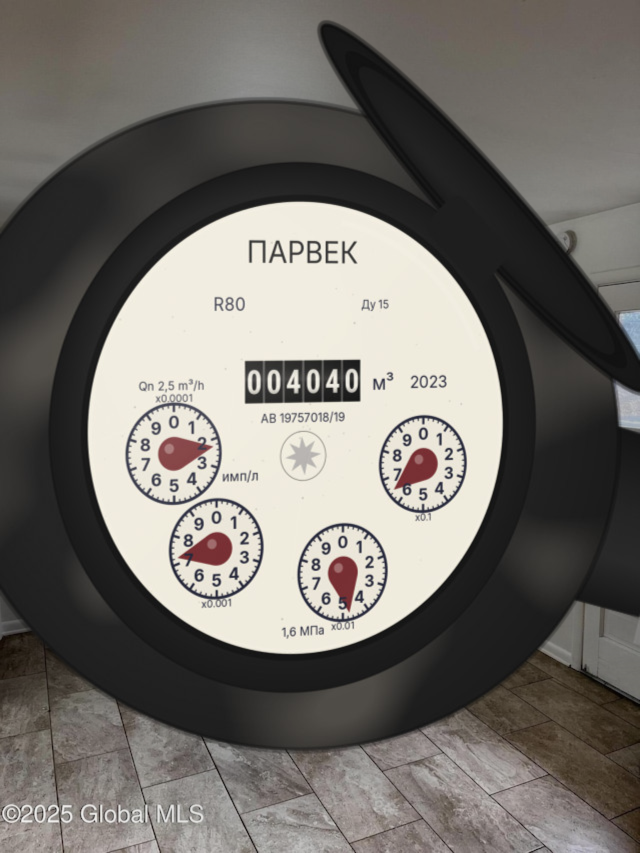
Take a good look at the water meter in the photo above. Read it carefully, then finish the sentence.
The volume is 4040.6472 m³
